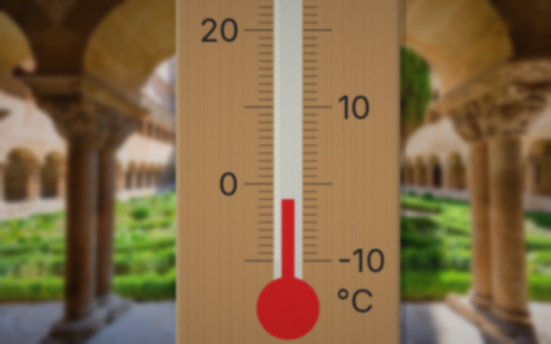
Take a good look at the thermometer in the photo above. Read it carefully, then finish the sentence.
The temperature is -2 °C
